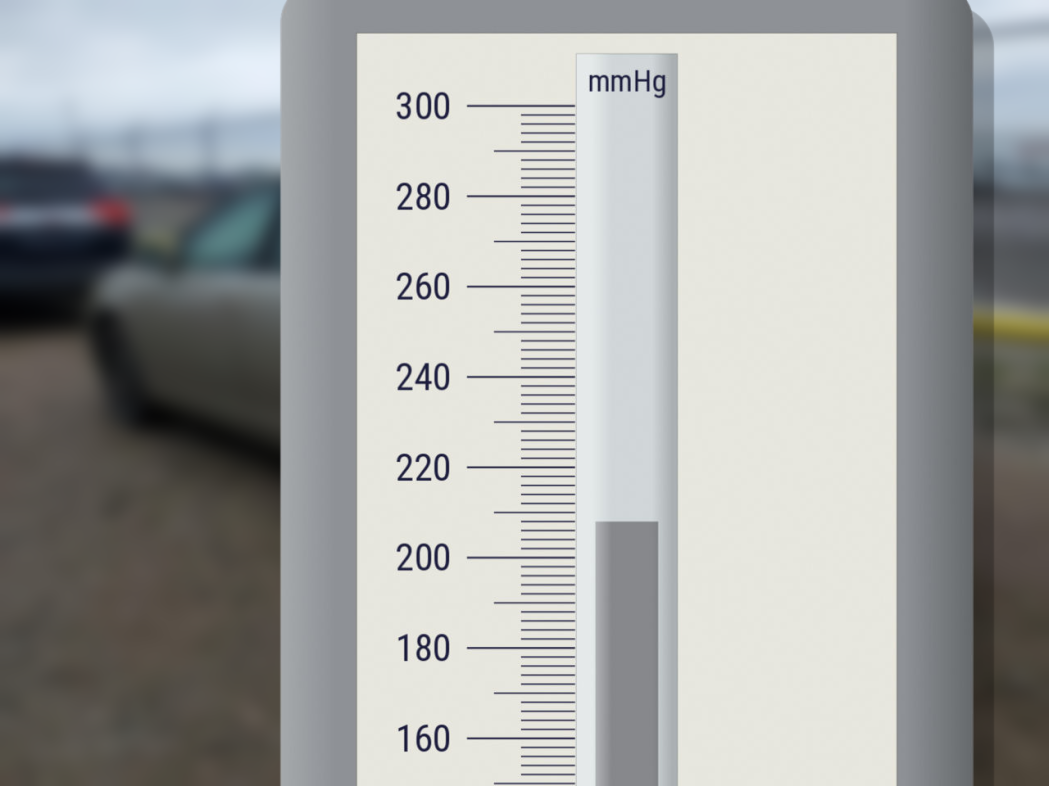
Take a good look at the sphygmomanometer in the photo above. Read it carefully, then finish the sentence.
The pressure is 208 mmHg
